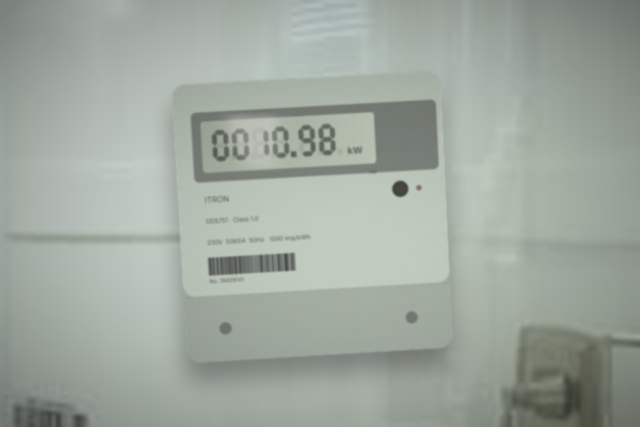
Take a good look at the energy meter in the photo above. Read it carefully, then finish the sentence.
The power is 10.98 kW
